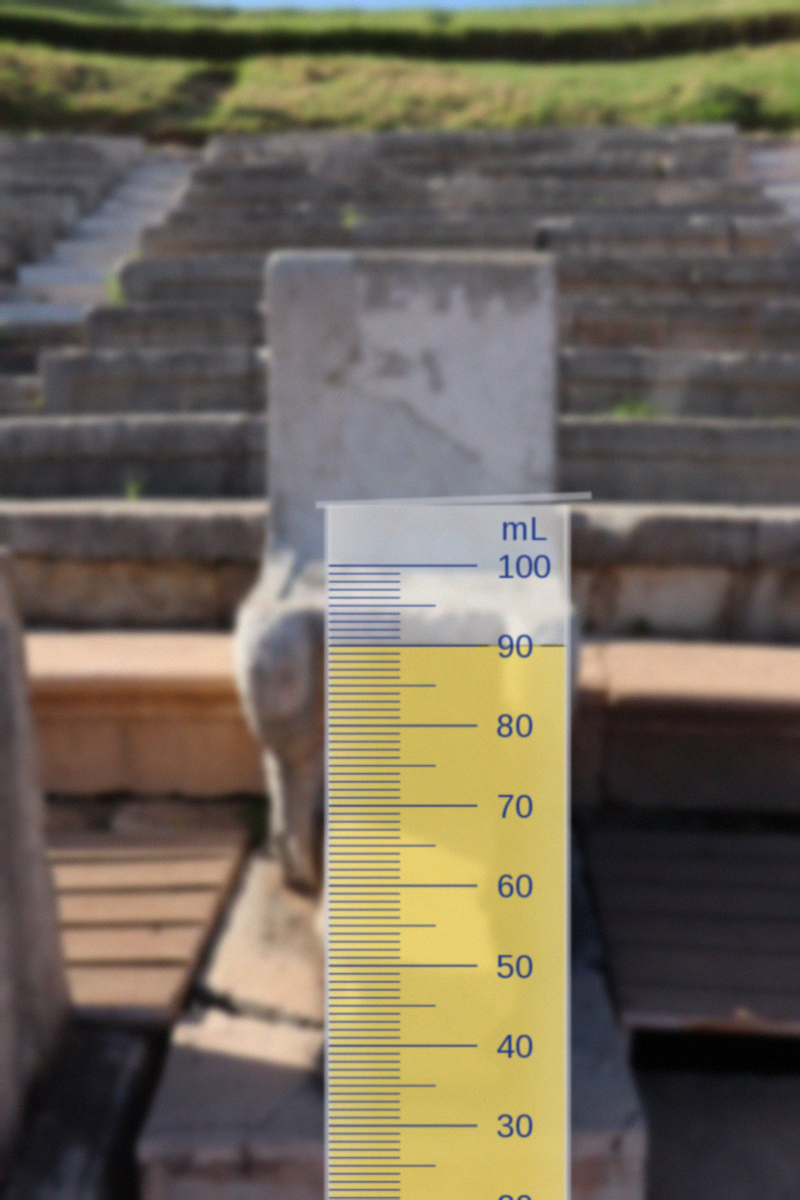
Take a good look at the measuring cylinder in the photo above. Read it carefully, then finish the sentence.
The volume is 90 mL
